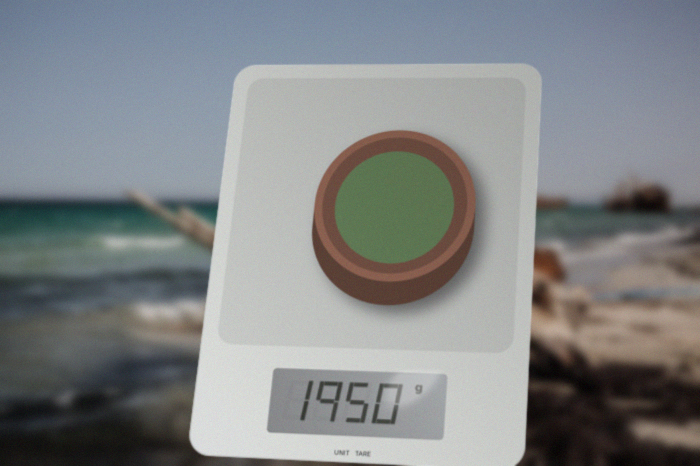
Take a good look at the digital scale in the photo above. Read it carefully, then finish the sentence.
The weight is 1950 g
